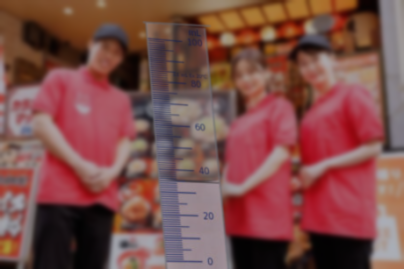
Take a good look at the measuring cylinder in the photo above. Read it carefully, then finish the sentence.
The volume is 35 mL
